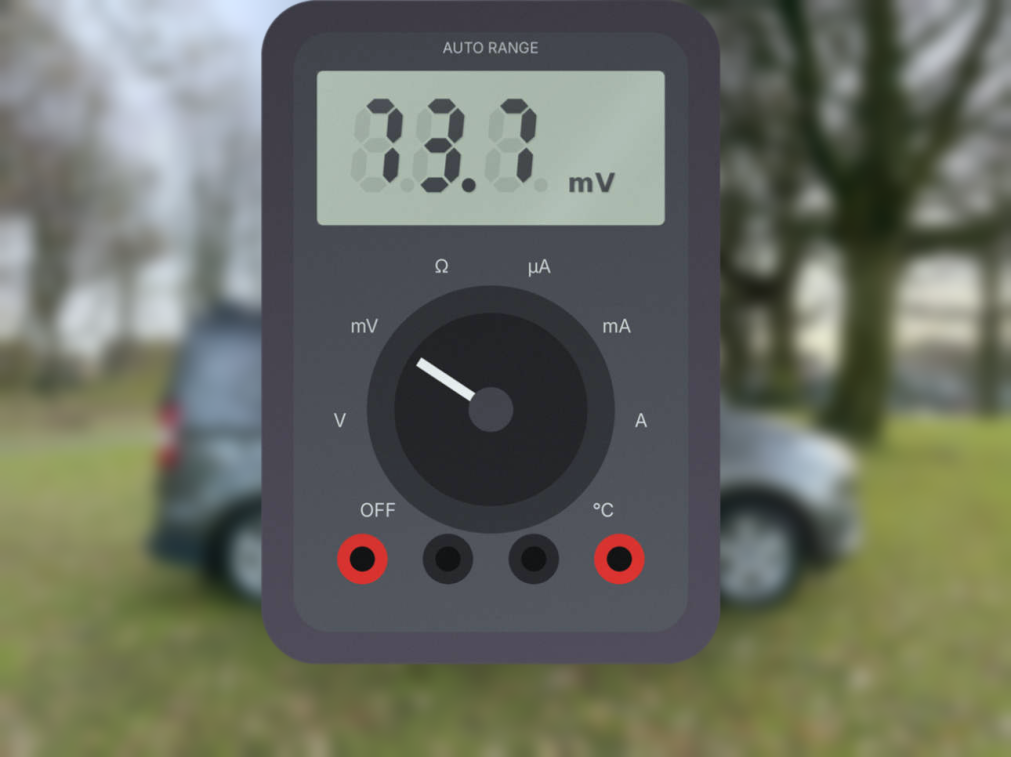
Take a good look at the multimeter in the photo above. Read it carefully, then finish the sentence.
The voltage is 73.7 mV
